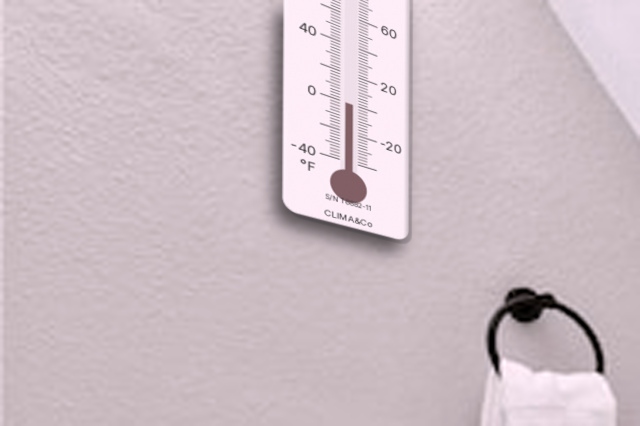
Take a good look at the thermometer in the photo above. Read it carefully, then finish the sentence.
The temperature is 0 °F
